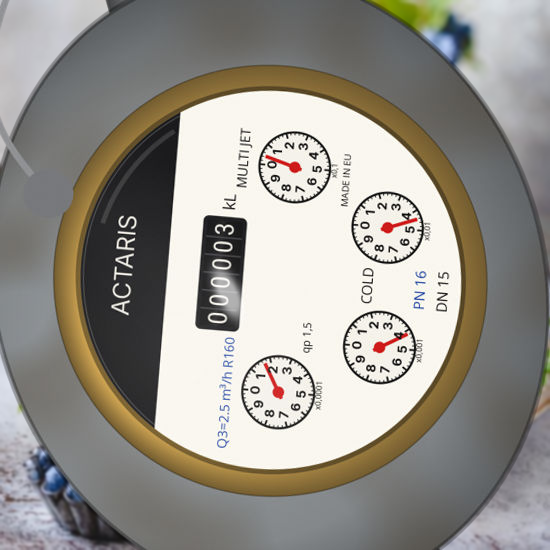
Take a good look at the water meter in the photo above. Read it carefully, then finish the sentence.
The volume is 3.0441 kL
